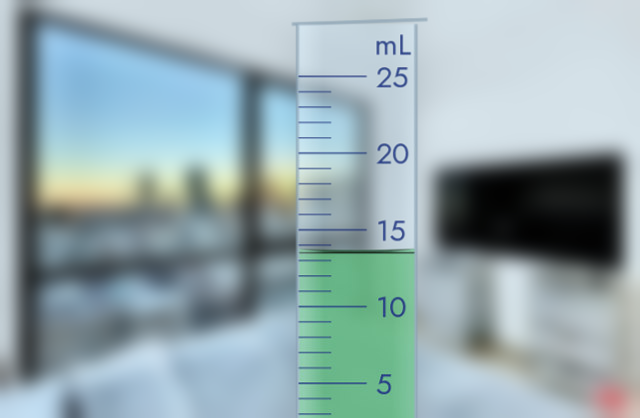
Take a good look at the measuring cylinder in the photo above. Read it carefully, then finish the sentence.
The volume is 13.5 mL
